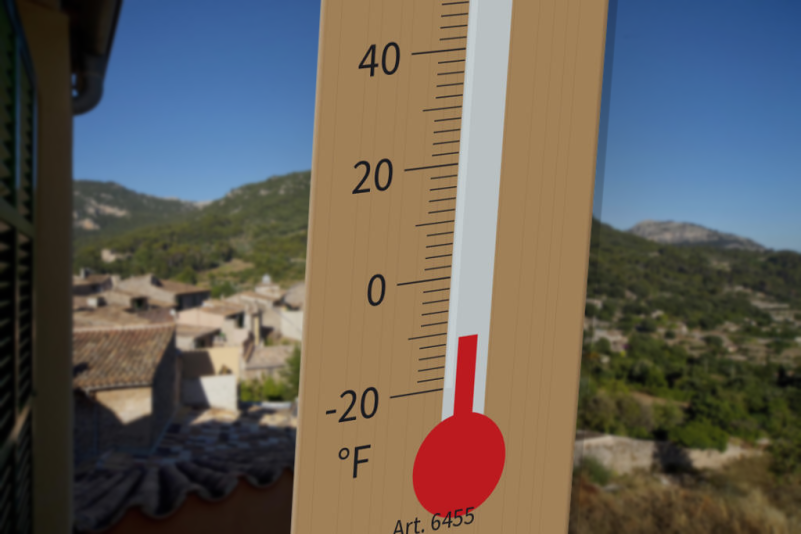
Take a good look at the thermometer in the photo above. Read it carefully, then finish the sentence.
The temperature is -11 °F
